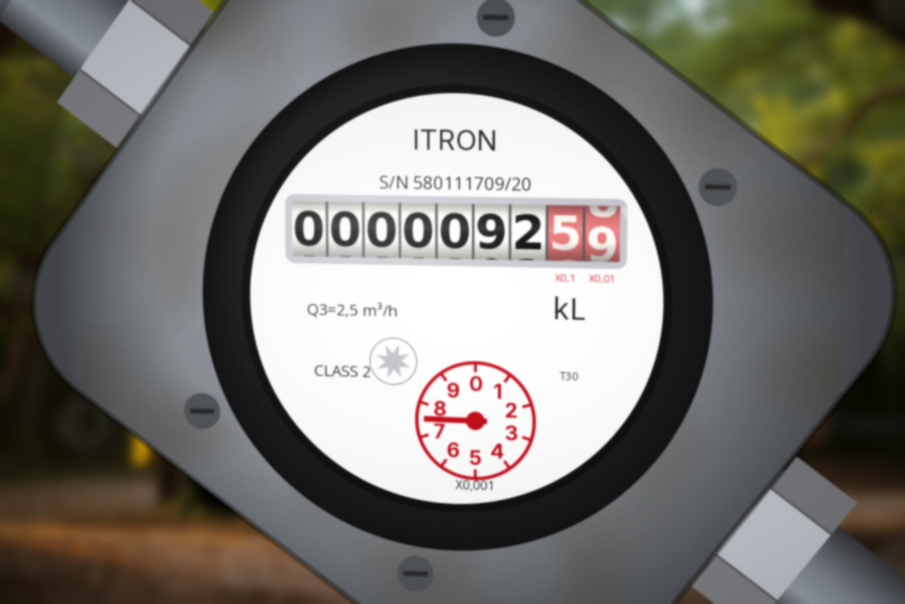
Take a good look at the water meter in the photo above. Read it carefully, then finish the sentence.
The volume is 92.587 kL
